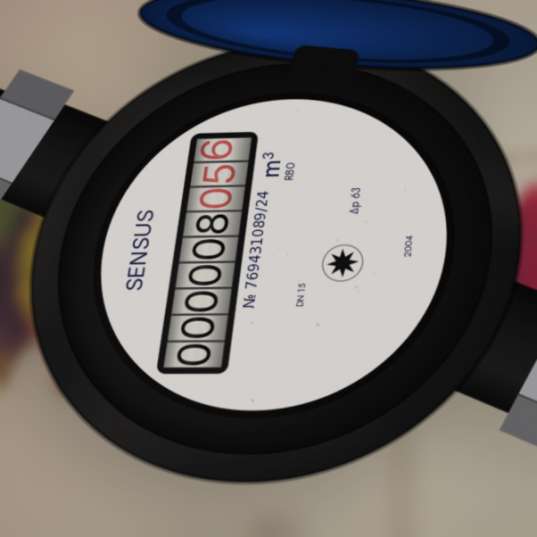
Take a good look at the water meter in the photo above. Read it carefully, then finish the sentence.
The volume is 8.056 m³
